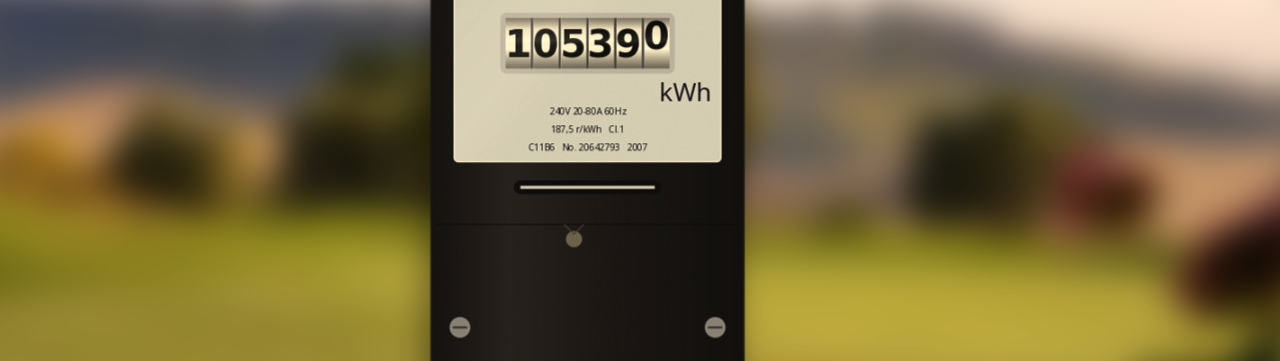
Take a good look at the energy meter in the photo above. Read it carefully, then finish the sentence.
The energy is 105390 kWh
